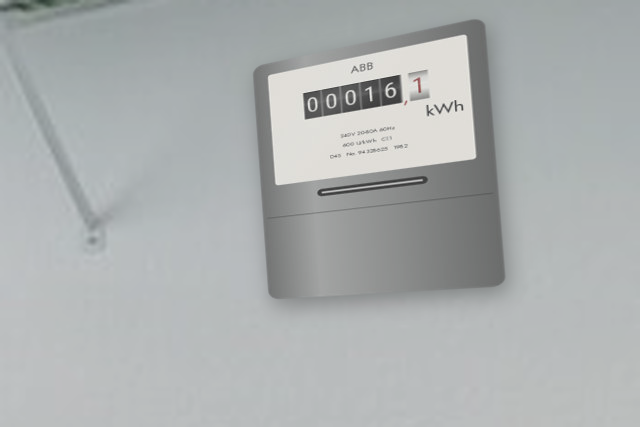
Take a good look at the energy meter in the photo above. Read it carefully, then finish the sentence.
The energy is 16.1 kWh
